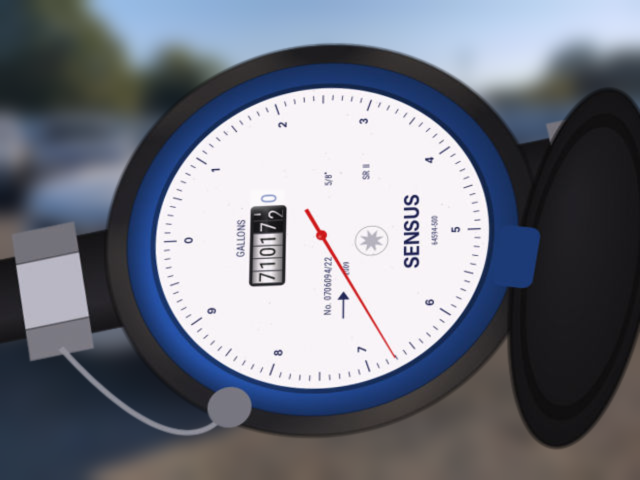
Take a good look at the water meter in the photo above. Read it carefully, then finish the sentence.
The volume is 7101716.7 gal
